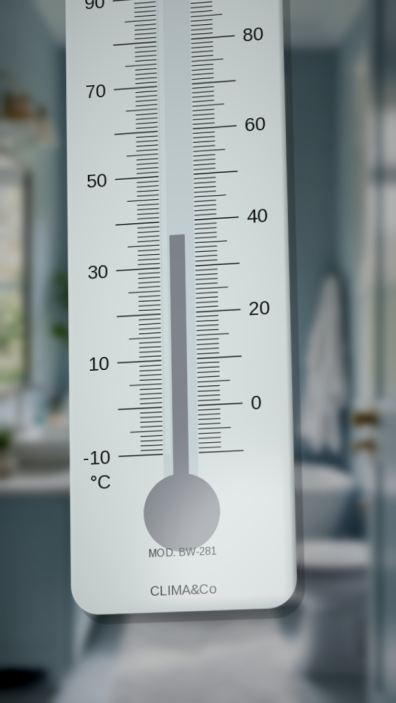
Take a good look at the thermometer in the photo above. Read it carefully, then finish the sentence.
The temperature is 37 °C
